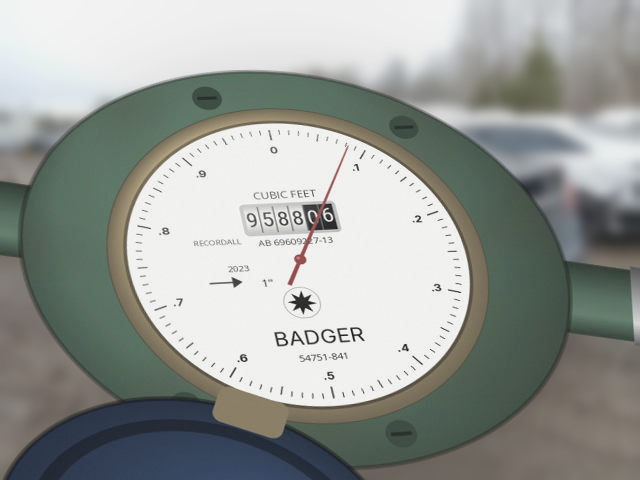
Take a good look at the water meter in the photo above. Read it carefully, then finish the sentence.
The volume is 958806.08 ft³
